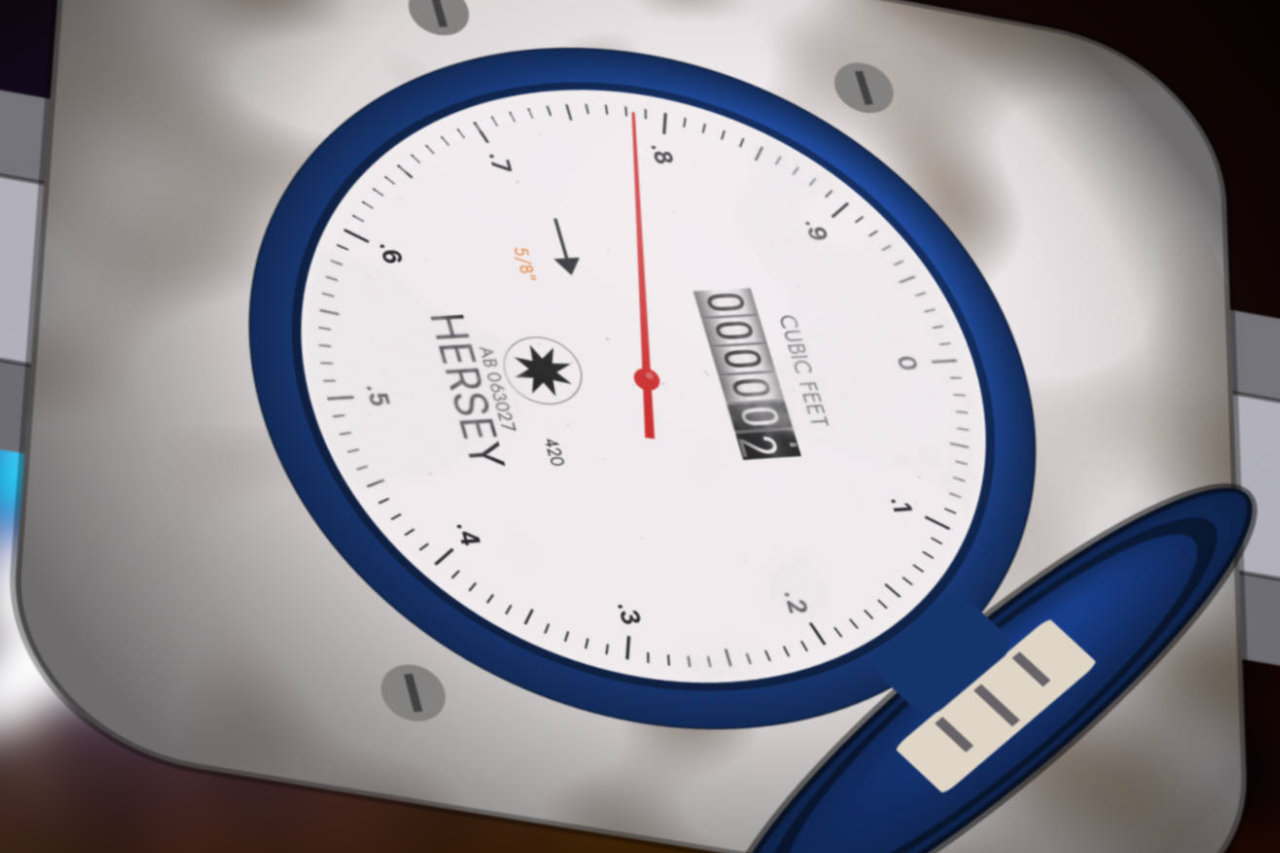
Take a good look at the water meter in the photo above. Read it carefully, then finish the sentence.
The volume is 1.78 ft³
